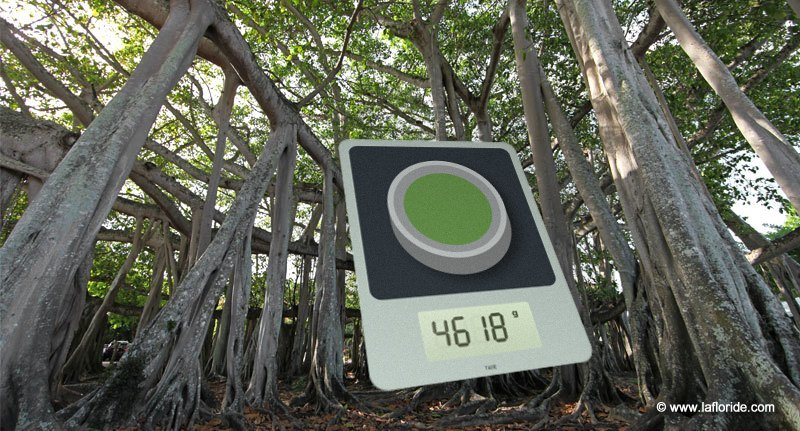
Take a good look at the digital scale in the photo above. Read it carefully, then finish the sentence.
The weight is 4618 g
